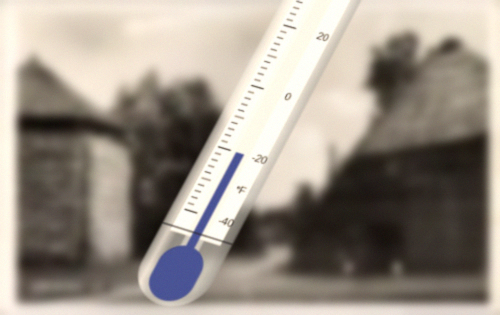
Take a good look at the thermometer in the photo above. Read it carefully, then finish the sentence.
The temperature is -20 °F
